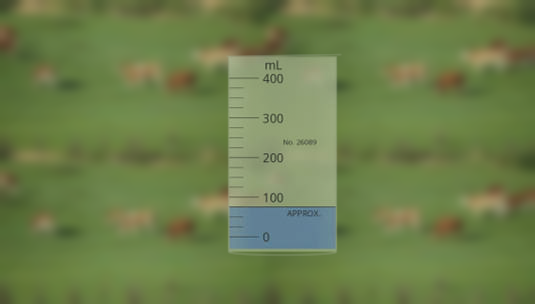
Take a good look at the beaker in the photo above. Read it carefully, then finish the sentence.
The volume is 75 mL
